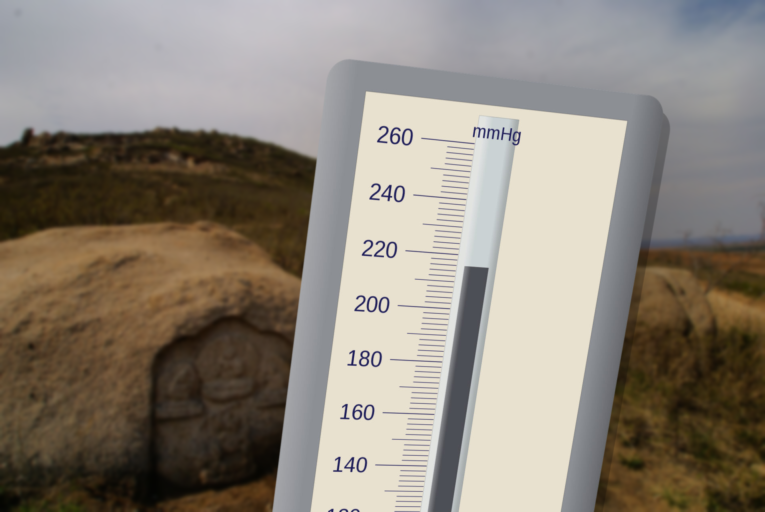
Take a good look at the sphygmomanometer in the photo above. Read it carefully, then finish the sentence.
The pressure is 216 mmHg
